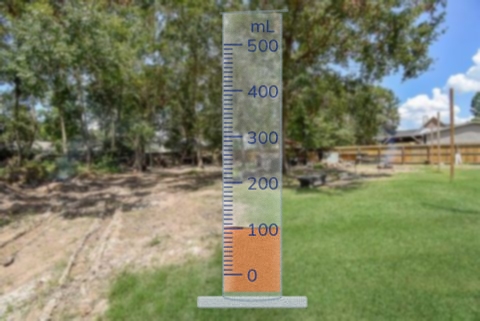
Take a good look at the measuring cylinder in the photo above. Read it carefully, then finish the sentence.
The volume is 100 mL
